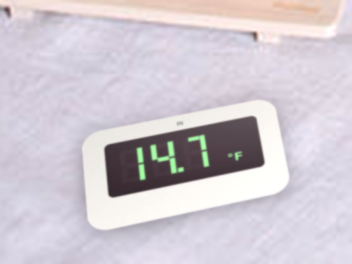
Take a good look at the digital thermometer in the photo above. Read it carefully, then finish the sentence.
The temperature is 14.7 °F
